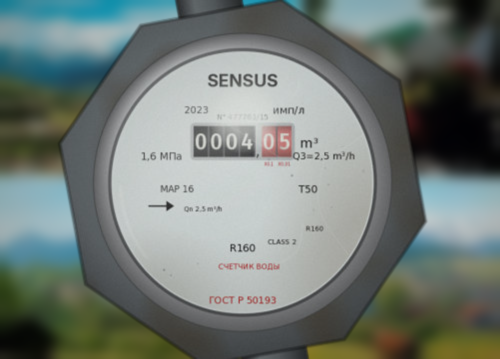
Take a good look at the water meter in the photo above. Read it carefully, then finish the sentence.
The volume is 4.05 m³
